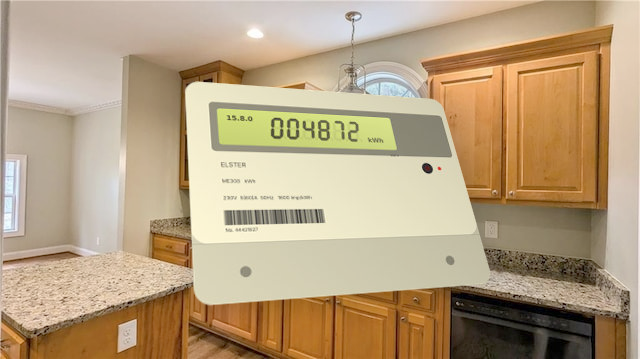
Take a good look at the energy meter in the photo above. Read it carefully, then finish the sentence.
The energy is 4872 kWh
